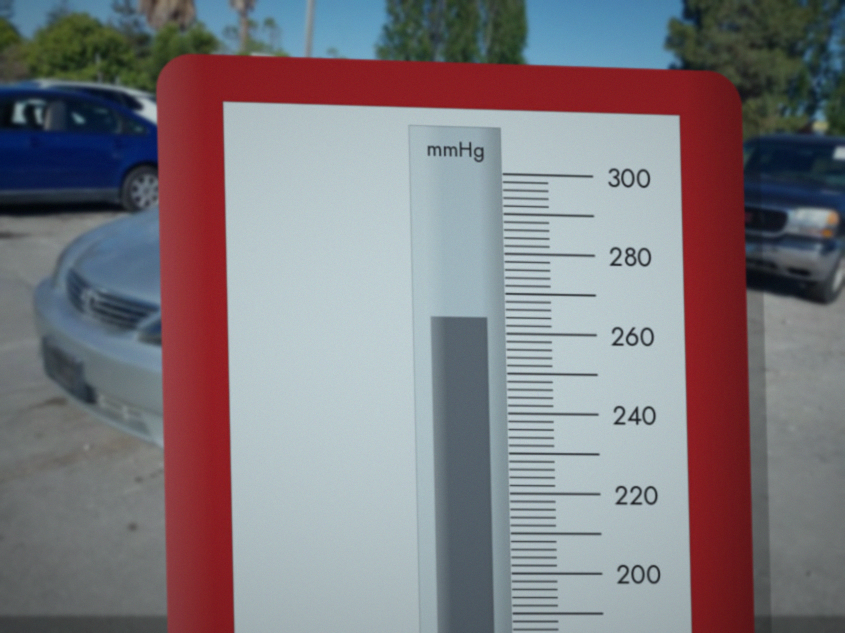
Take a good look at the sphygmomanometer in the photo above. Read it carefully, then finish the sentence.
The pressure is 264 mmHg
